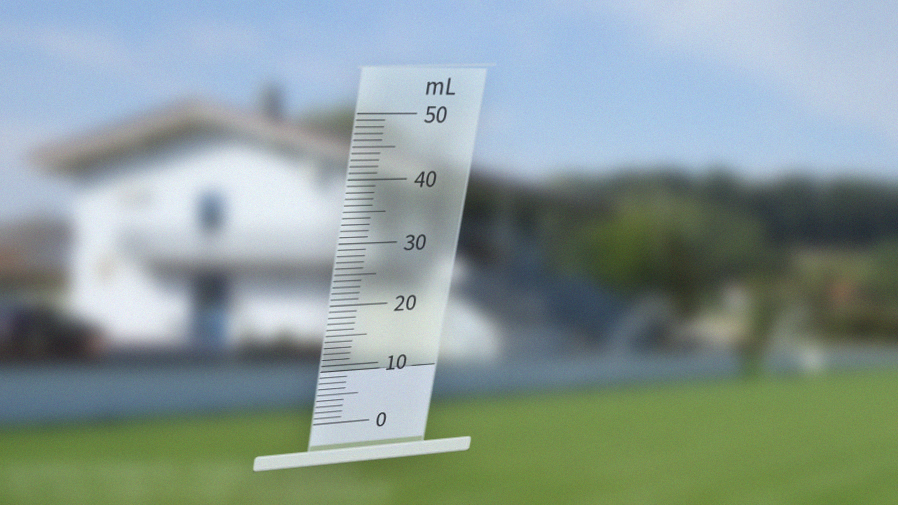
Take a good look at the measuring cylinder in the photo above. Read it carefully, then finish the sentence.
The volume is 9 mL
